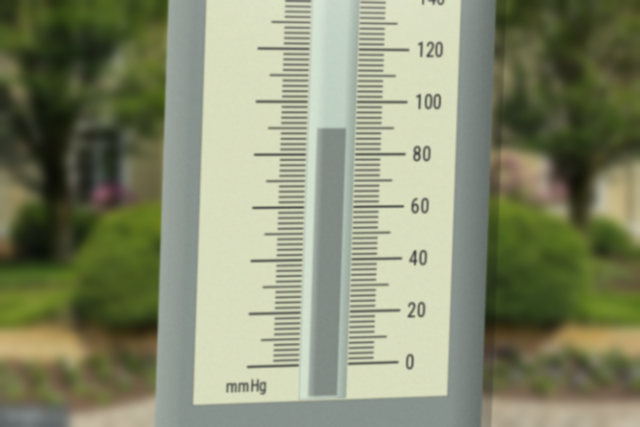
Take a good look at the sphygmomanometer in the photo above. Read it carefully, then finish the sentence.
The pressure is 90 mmHg
